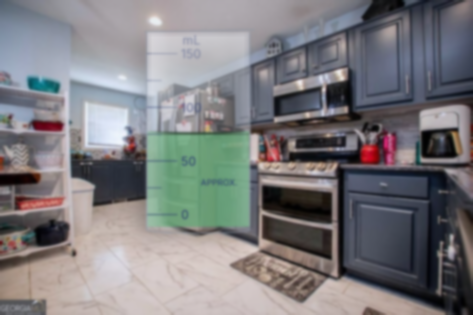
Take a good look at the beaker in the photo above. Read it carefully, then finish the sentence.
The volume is 75 mL
